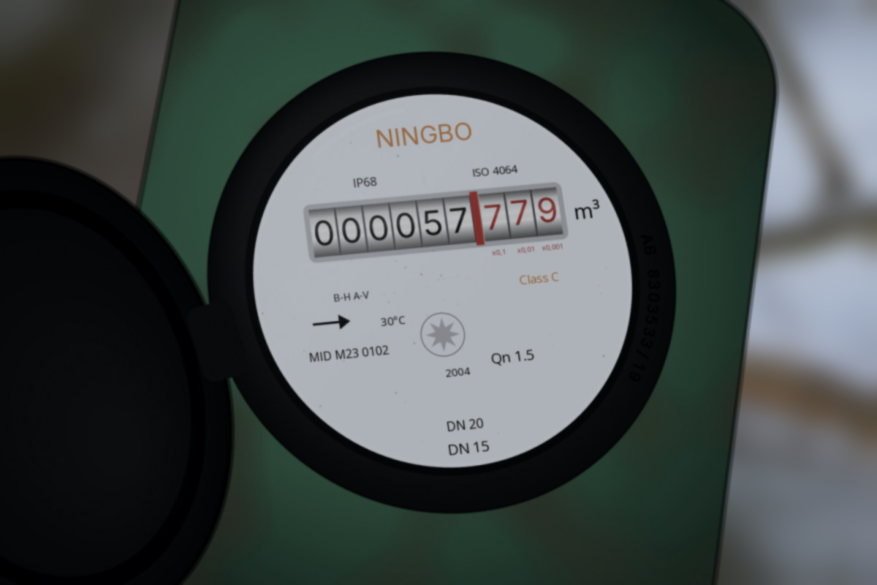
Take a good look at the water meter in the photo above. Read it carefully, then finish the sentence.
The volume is 57.779 m³
